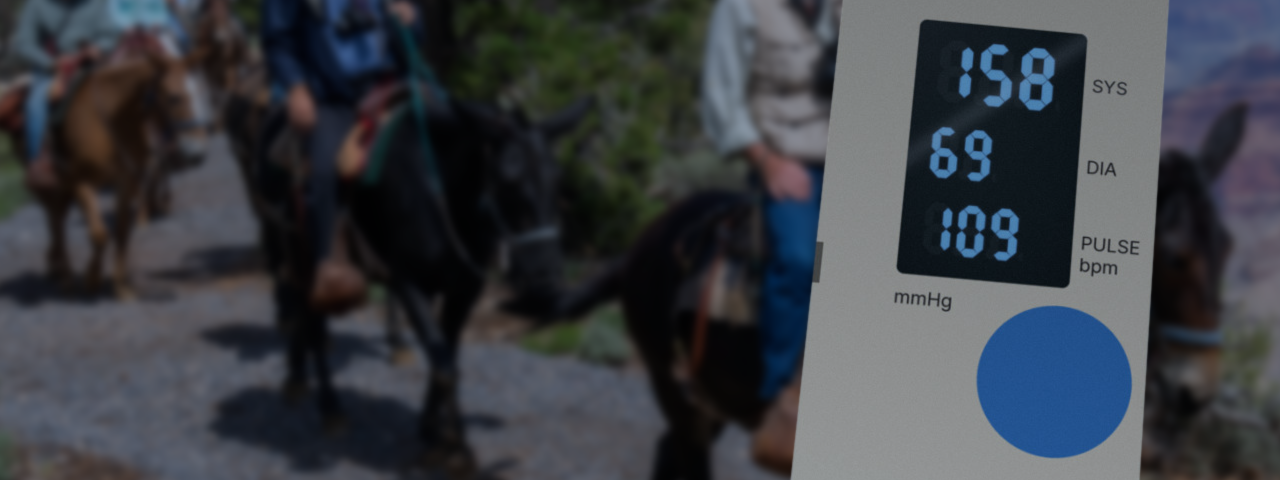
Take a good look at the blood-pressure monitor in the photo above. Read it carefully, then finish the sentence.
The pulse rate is 109 bpm
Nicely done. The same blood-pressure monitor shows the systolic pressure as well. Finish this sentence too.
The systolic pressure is 158 mmHg
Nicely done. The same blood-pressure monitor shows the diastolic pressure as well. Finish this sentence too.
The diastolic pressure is 69 mmHg
